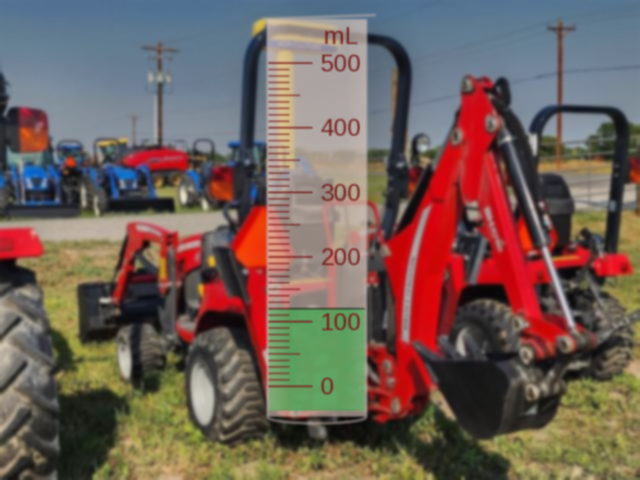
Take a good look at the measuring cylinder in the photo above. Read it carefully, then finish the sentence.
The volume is 120 mL
